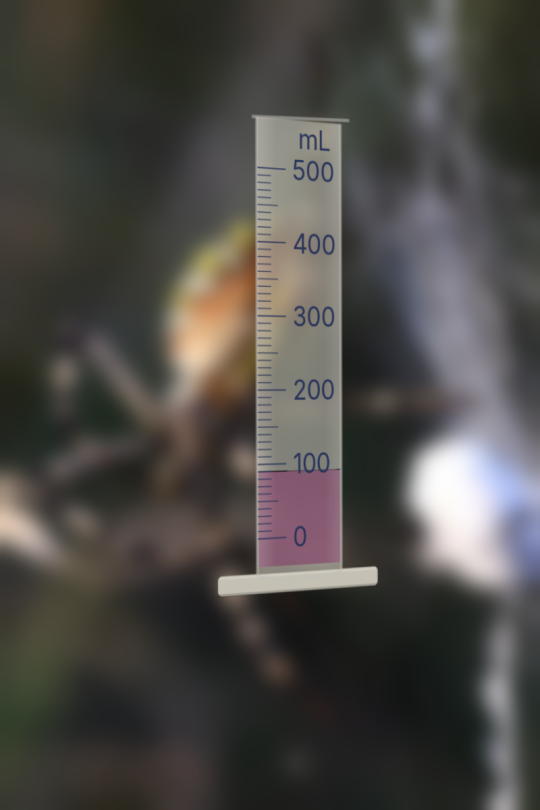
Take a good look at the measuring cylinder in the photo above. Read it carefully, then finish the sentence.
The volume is 90 mL
